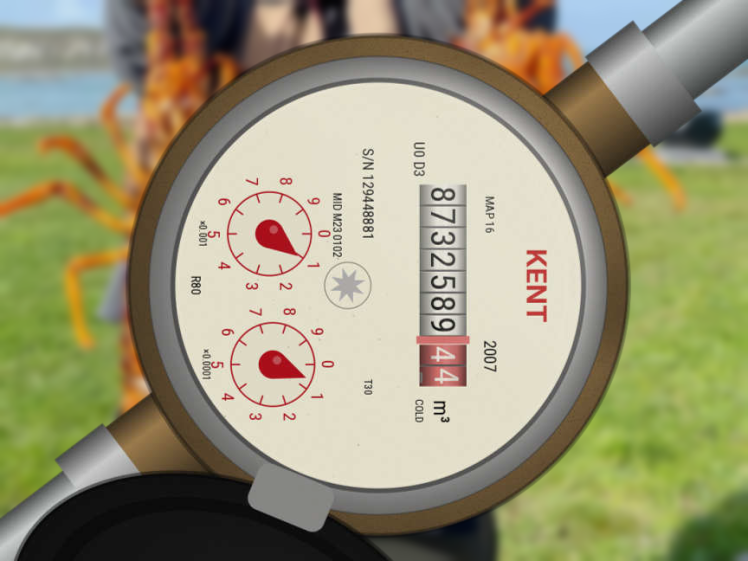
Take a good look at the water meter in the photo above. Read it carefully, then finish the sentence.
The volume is 8732589.4410 m³
